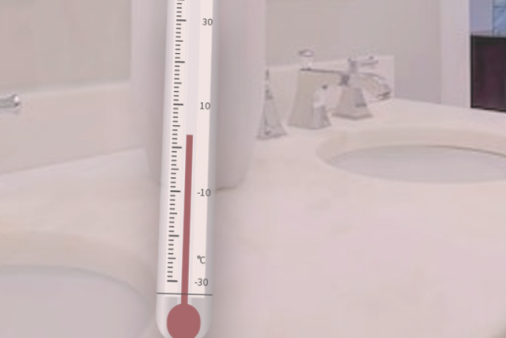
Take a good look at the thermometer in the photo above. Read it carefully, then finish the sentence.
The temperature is 3 °C
